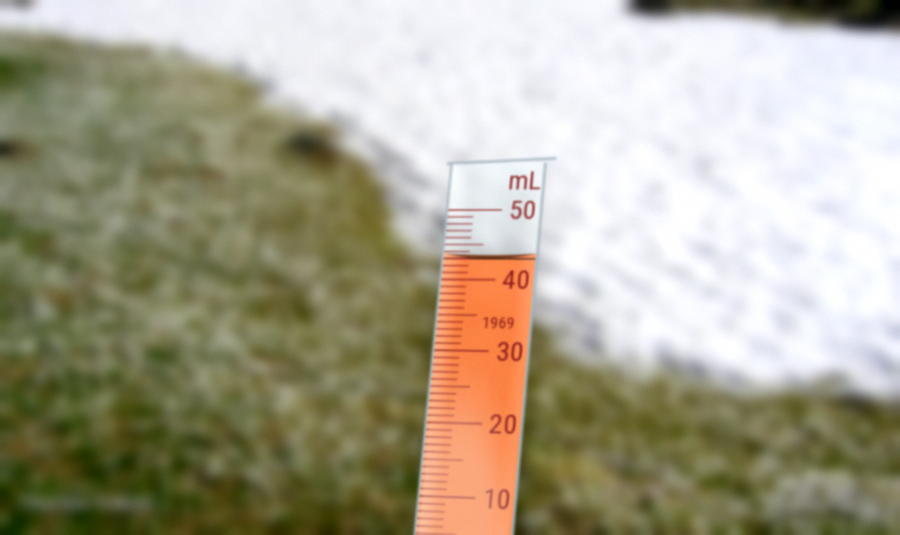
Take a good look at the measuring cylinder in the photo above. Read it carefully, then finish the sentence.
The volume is 43 mL
